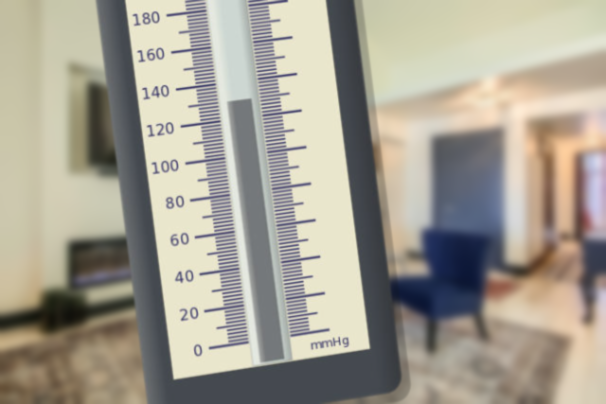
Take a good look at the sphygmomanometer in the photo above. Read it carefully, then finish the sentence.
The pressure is 130 mmHg
